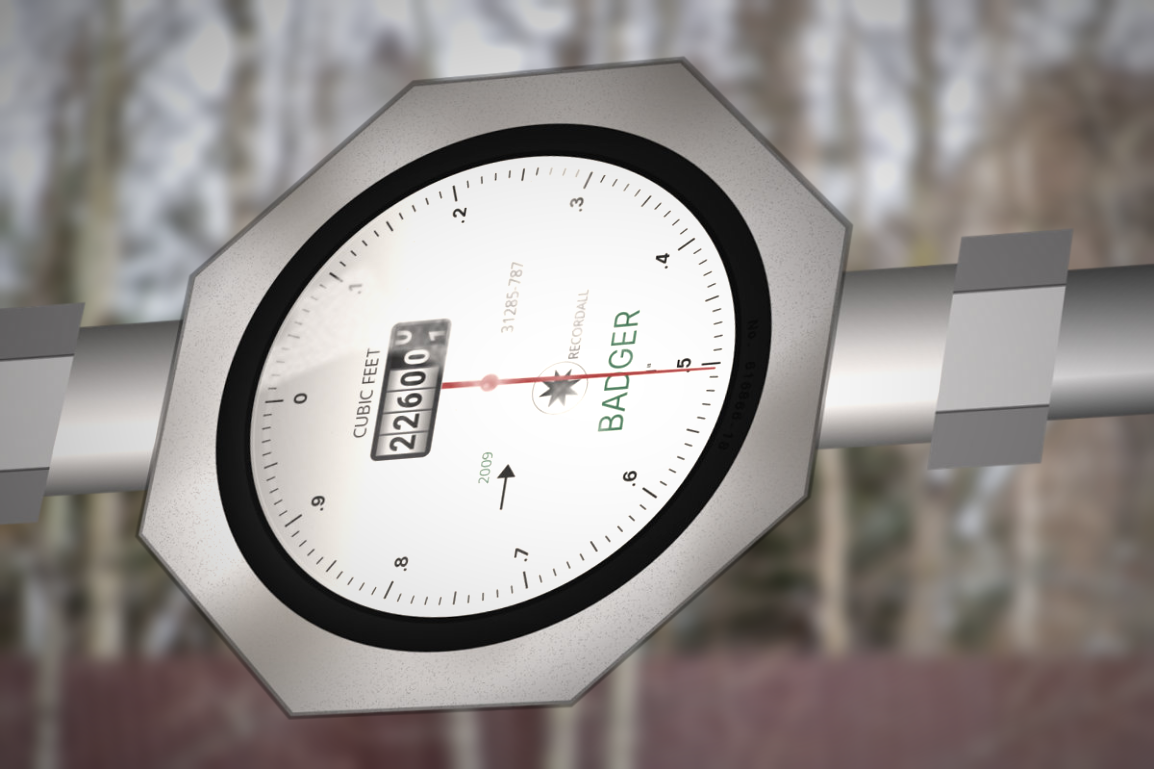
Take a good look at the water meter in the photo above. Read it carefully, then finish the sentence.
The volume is 226000.50 ft³
